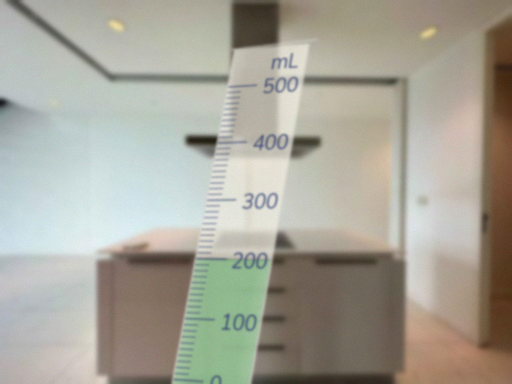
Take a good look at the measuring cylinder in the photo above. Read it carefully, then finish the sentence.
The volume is 200 mL
